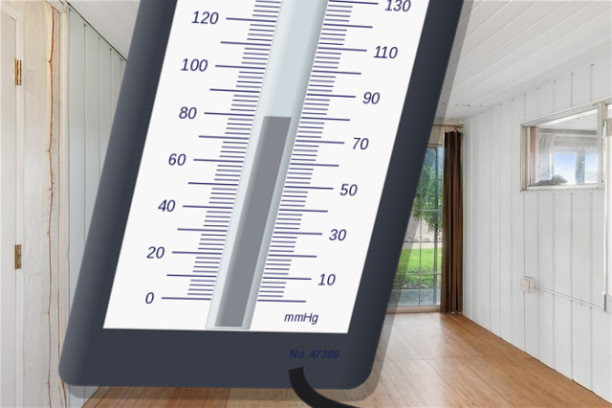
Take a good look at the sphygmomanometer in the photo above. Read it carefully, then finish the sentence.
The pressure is 80 mmHg
